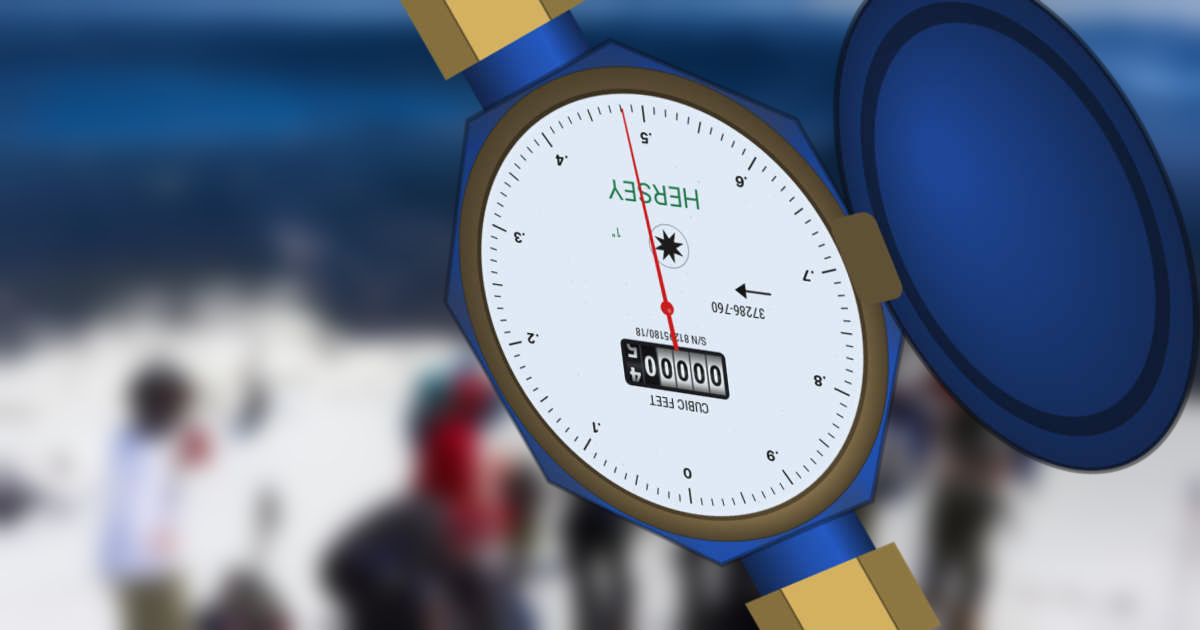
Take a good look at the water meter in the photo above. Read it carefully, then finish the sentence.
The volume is 4.48 ft³
